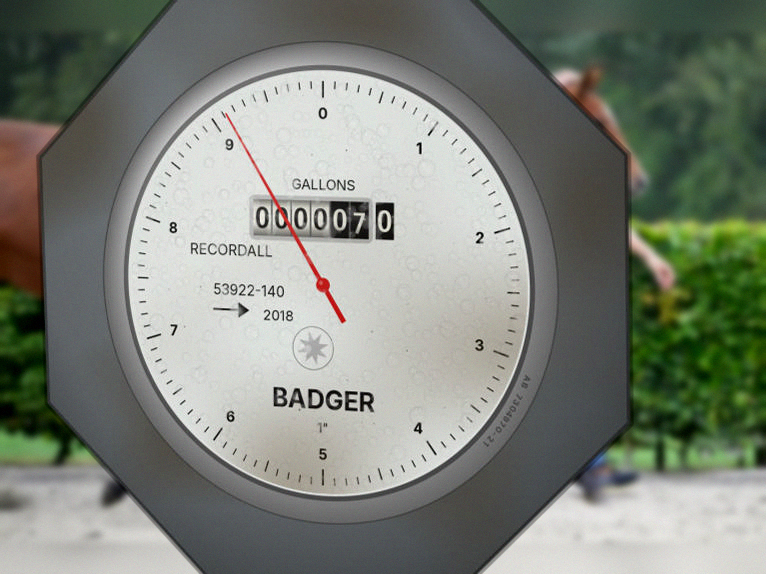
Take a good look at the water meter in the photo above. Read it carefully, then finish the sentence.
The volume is 69.1 gal
